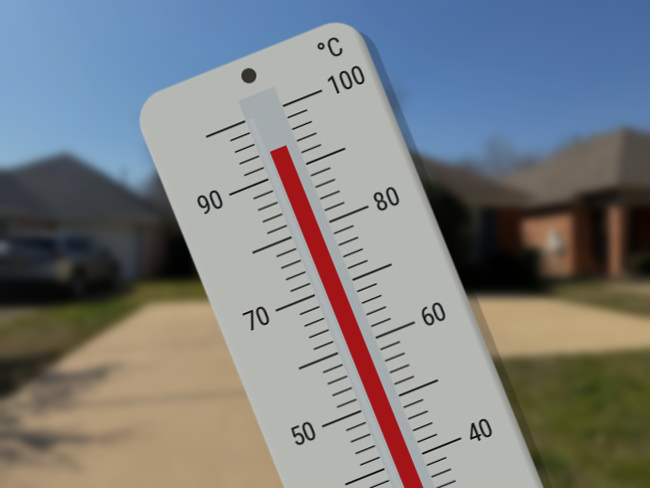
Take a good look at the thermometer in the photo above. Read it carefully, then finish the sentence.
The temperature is 94 °C
